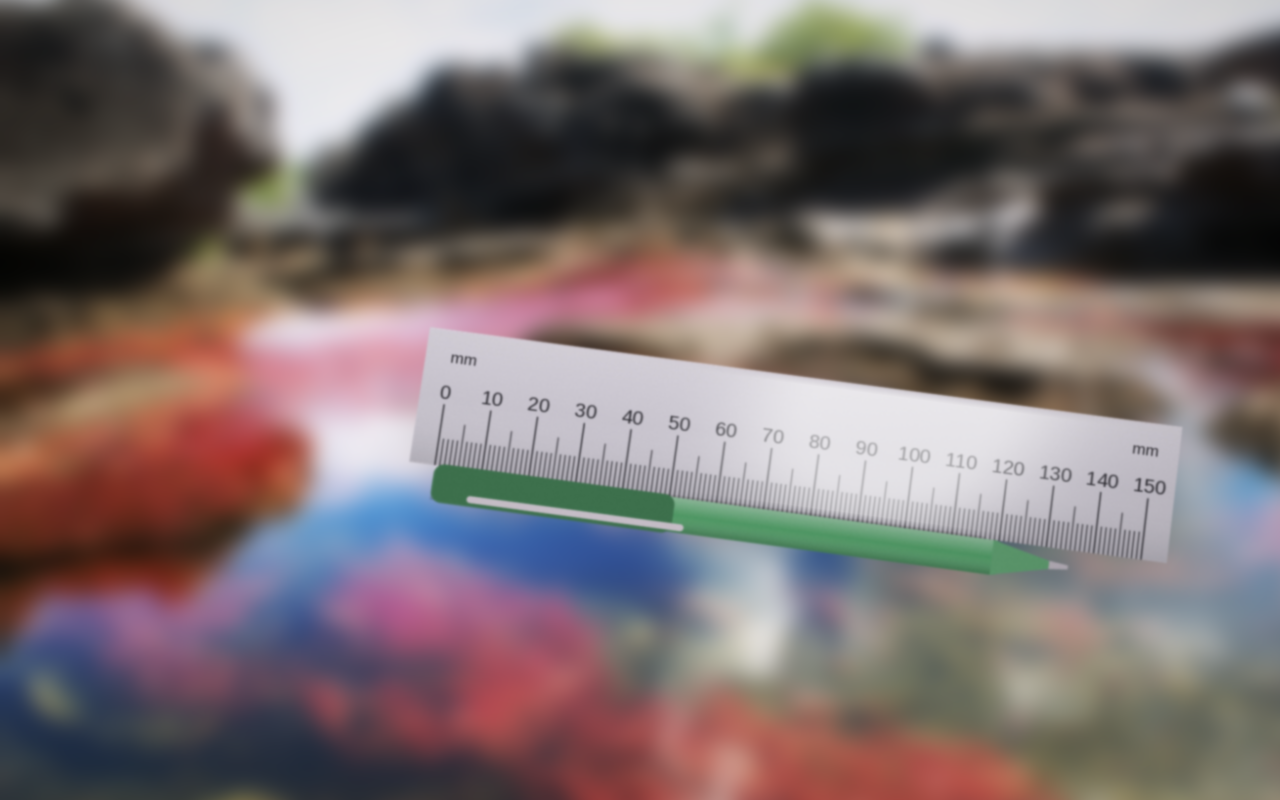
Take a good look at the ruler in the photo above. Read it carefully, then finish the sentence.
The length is 135 mm
